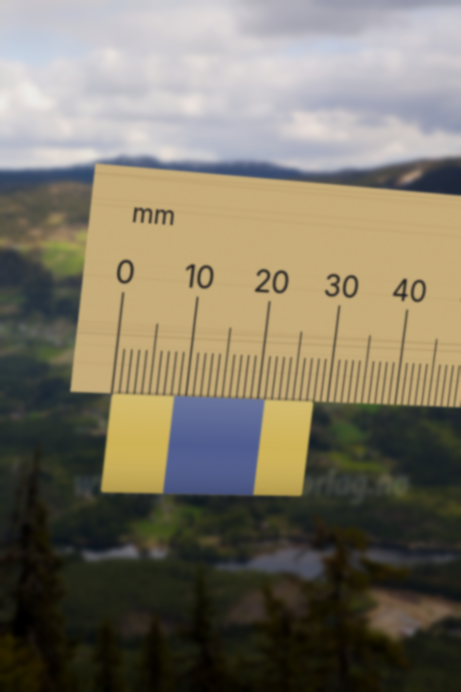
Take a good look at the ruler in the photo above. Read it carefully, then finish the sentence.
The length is 28 mm
